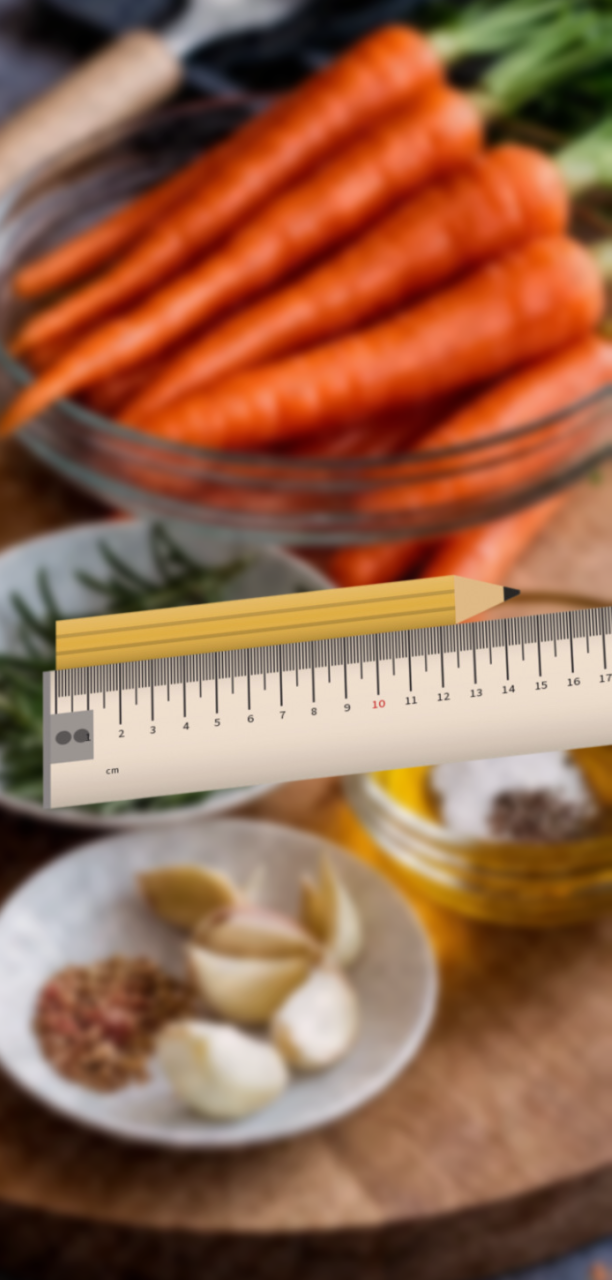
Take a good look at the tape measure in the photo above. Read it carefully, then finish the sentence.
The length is 14.5 cm
